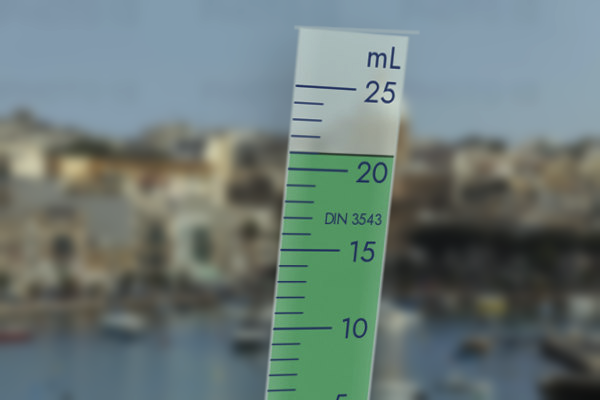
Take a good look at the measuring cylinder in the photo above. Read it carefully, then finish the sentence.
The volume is 21 mL
